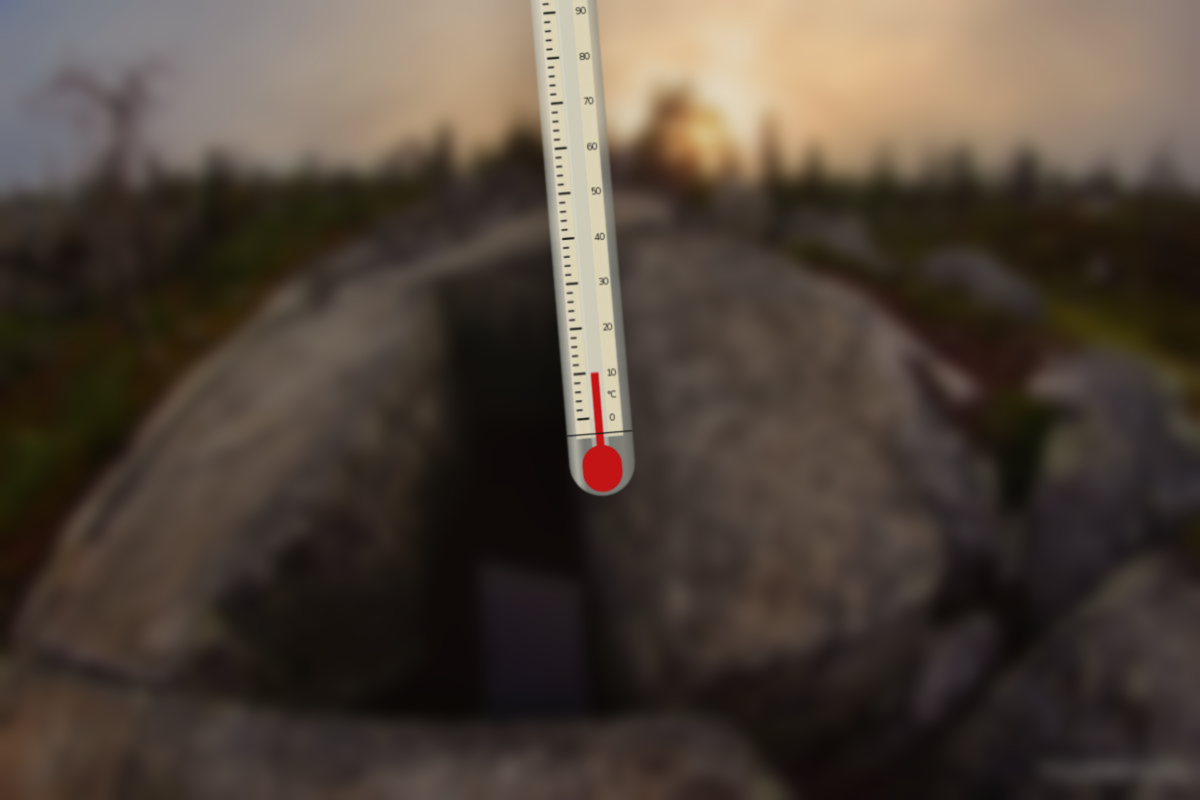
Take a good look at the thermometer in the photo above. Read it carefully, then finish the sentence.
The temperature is 10 °C
